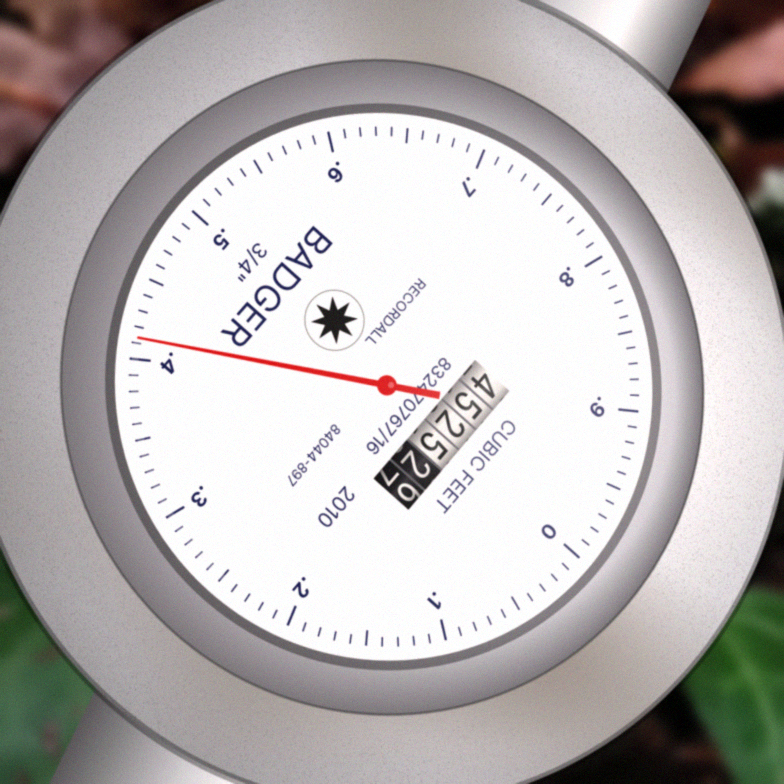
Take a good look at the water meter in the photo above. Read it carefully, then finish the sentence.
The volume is 452526.41 ft³
